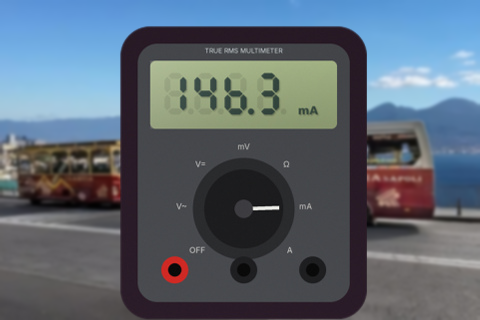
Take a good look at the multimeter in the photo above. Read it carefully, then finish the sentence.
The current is 146.3 mA
